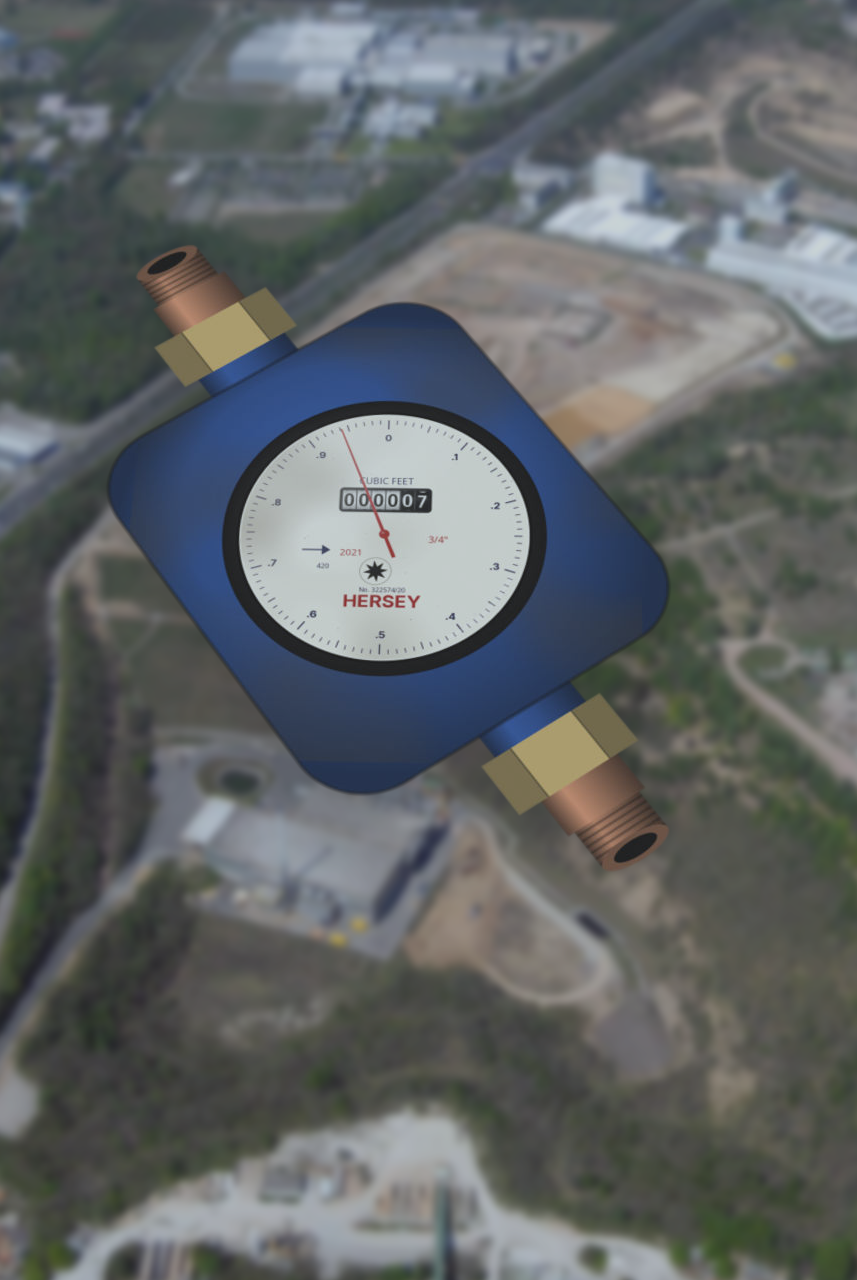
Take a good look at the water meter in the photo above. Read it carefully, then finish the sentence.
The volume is 6.94 ft³
